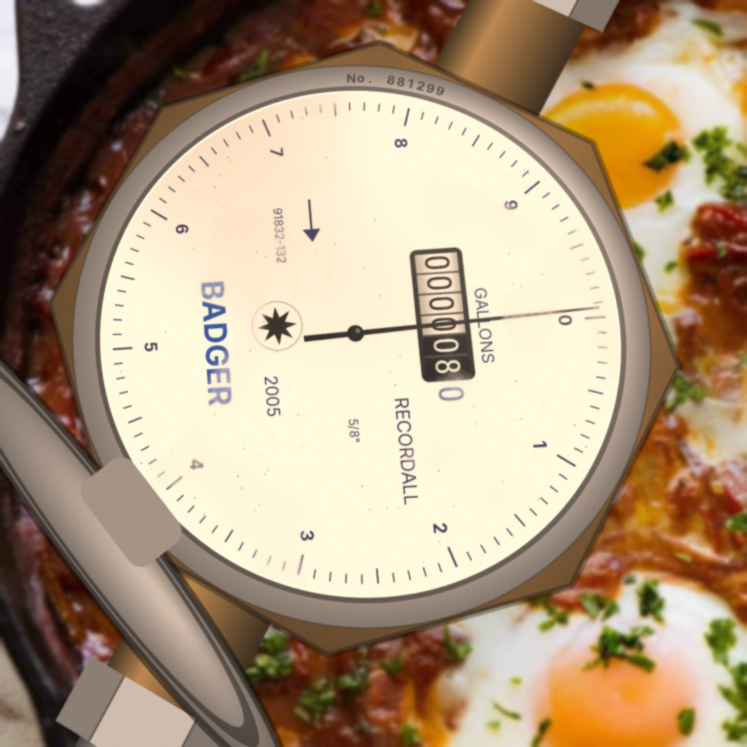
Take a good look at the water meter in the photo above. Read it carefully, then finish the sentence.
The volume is 79.9 gal
